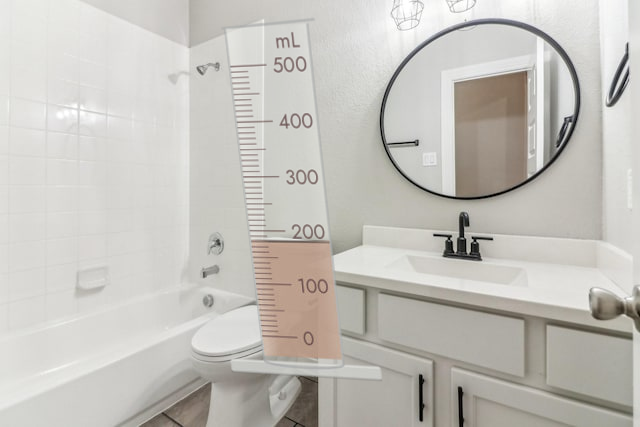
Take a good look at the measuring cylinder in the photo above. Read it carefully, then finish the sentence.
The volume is 180 mL
